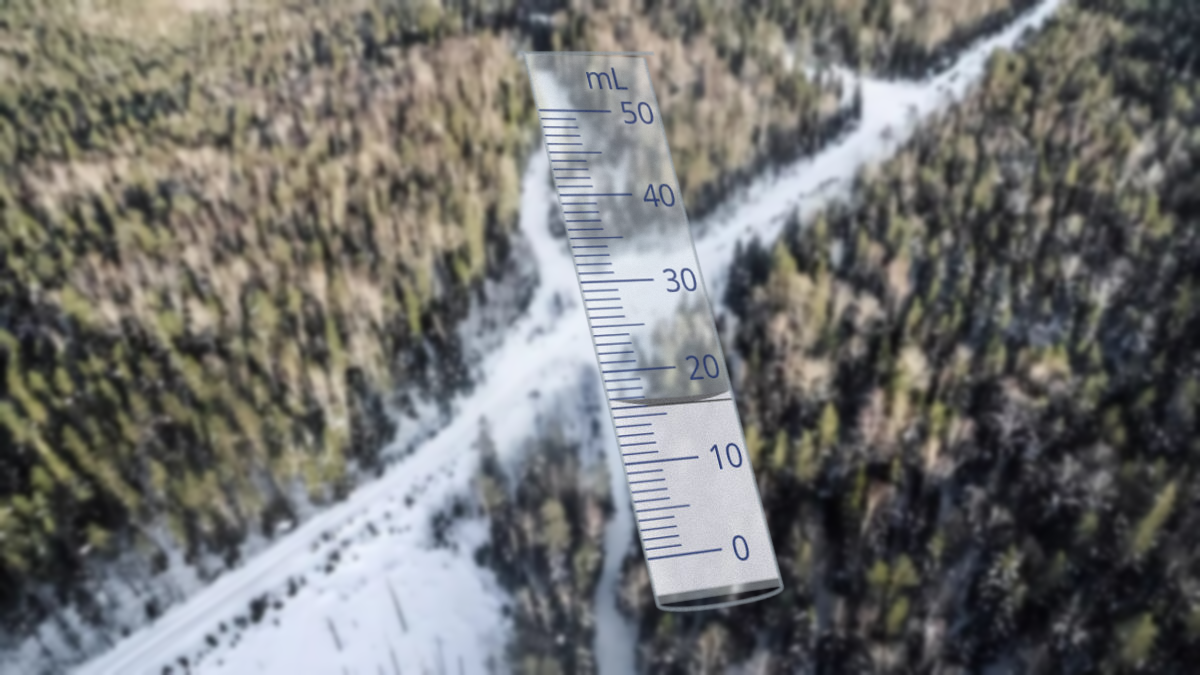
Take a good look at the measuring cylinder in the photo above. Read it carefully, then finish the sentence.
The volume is 16 mL
